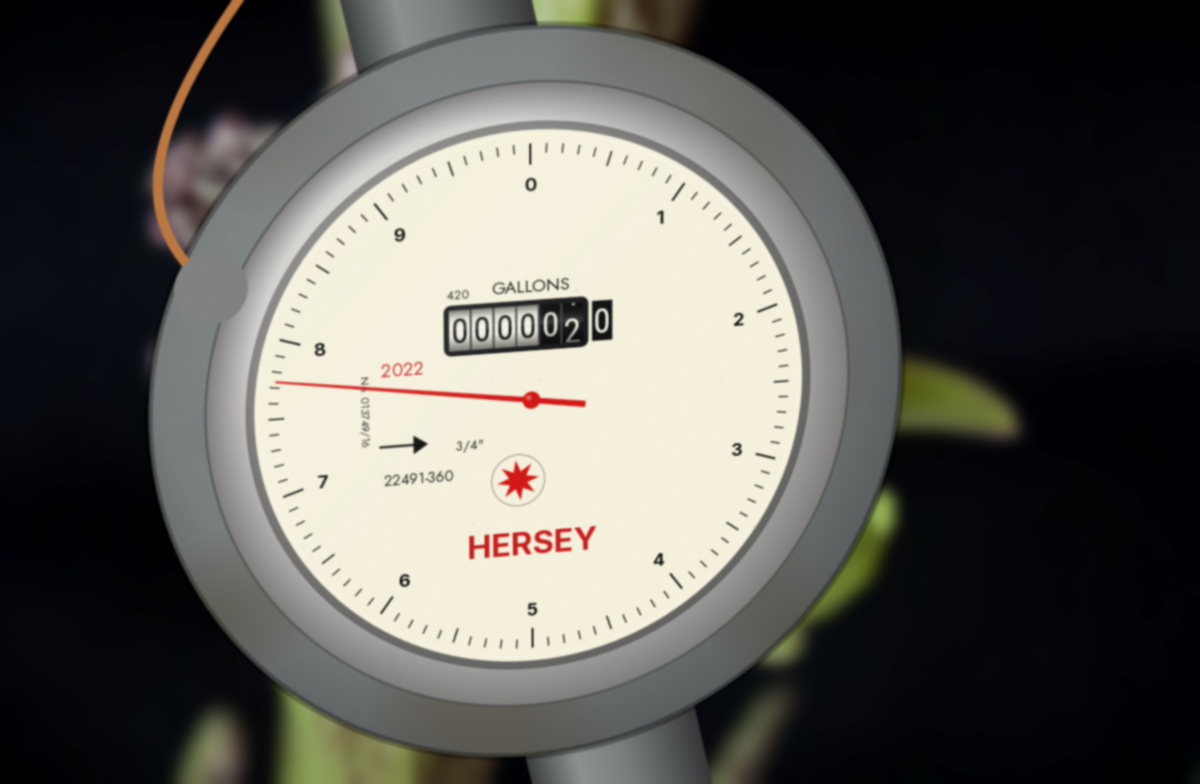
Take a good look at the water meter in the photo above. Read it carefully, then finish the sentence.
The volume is 17.7 gal
